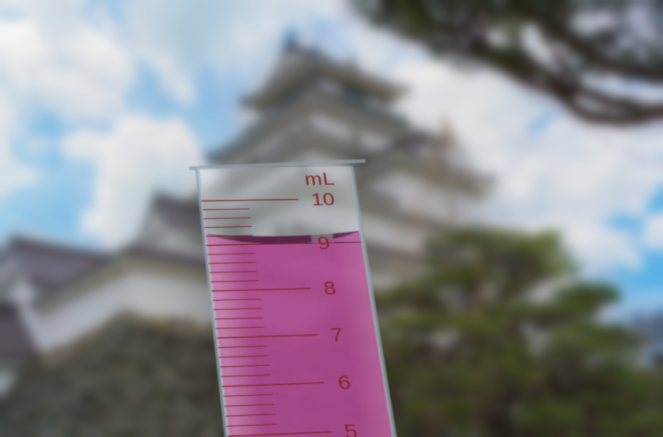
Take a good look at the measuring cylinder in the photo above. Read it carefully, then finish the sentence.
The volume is 9 mL
